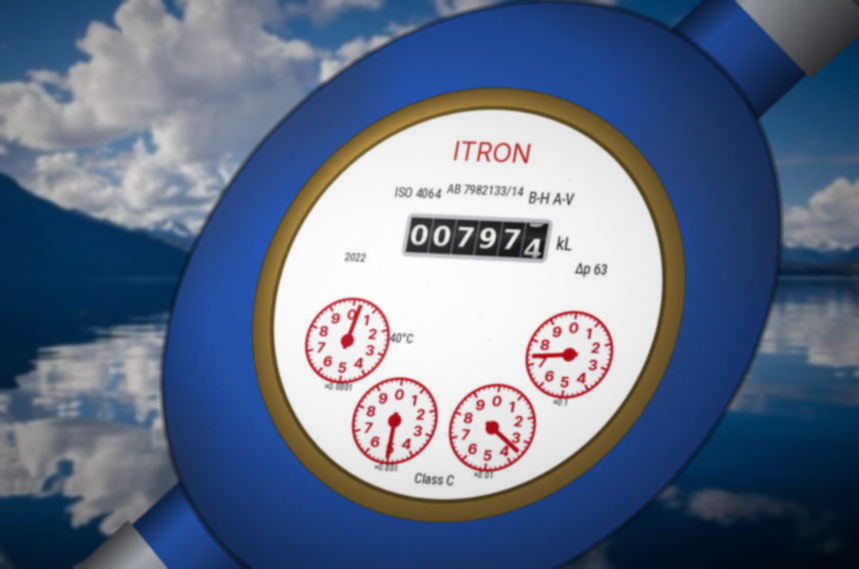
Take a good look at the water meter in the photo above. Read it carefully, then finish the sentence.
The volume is 7973.7350 kL
